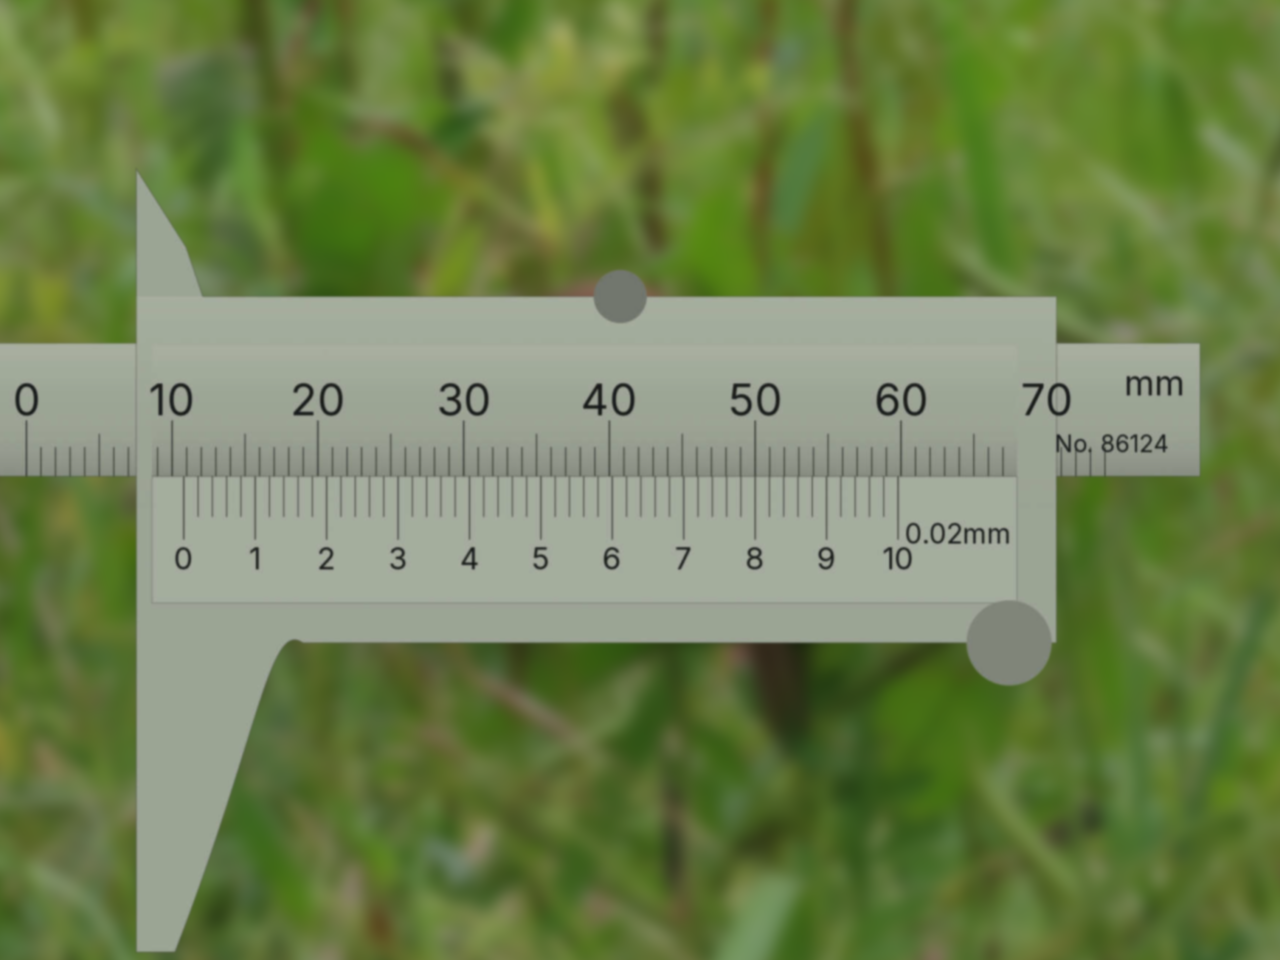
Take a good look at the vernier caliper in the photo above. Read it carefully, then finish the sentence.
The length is 10.8 mm
